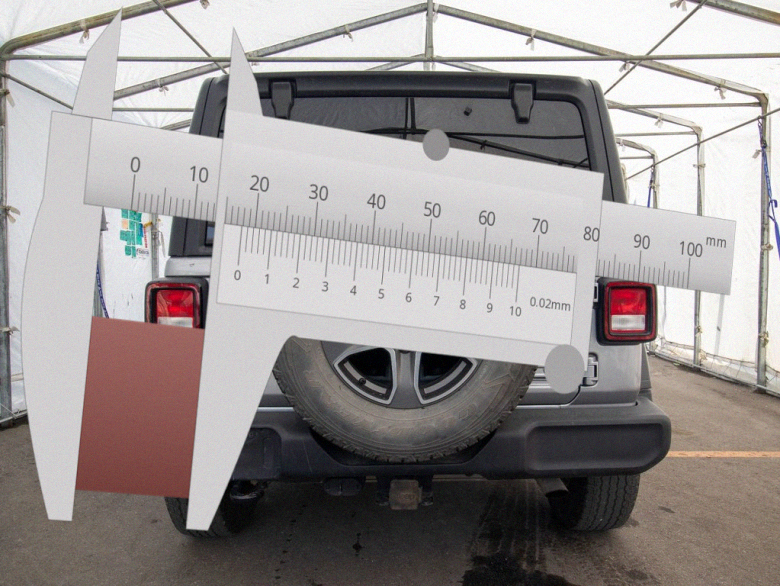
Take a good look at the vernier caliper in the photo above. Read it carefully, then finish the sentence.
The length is 17.8 mm
